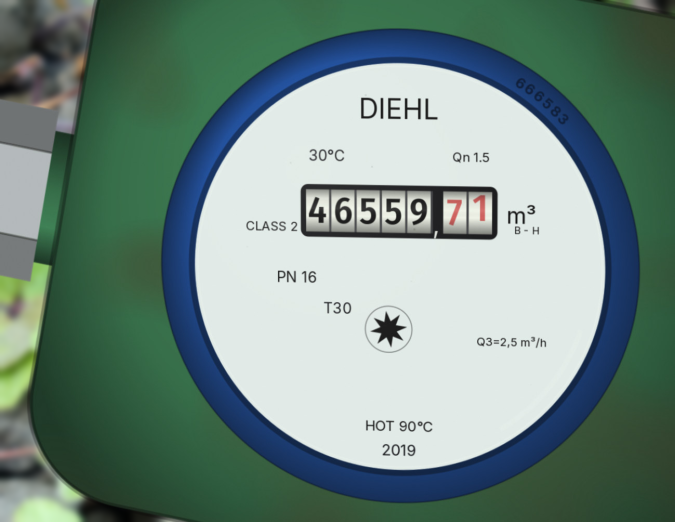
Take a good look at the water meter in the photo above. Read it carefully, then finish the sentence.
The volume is 46559.71 m³
